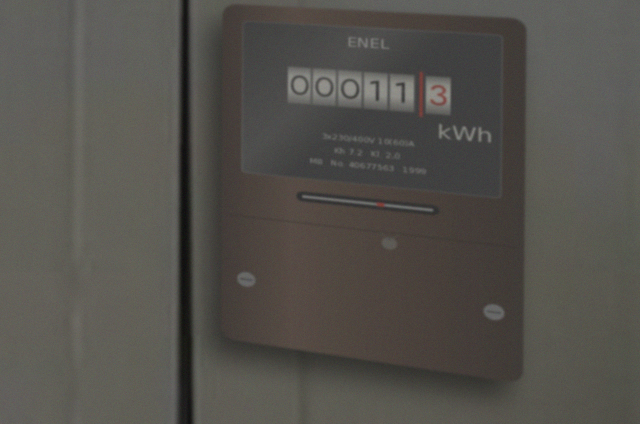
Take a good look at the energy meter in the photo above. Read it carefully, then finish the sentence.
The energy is 11.3 kWh
